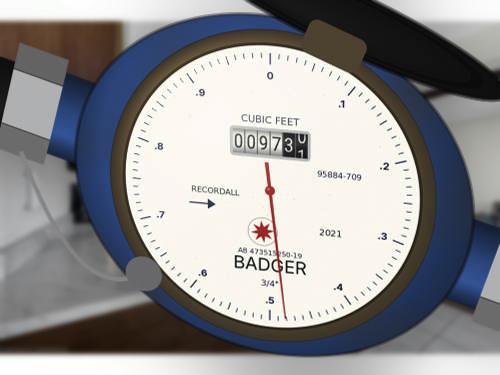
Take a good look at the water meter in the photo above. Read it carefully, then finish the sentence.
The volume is 9730.48 ft³
